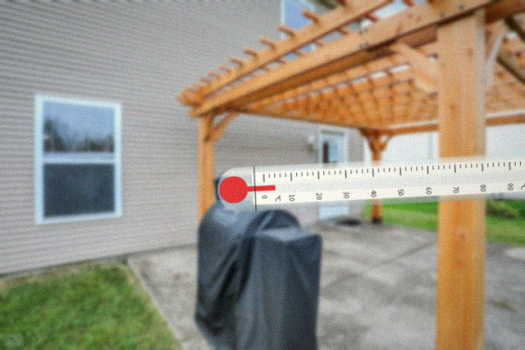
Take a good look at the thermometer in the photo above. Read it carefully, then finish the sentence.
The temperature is 4 °C
